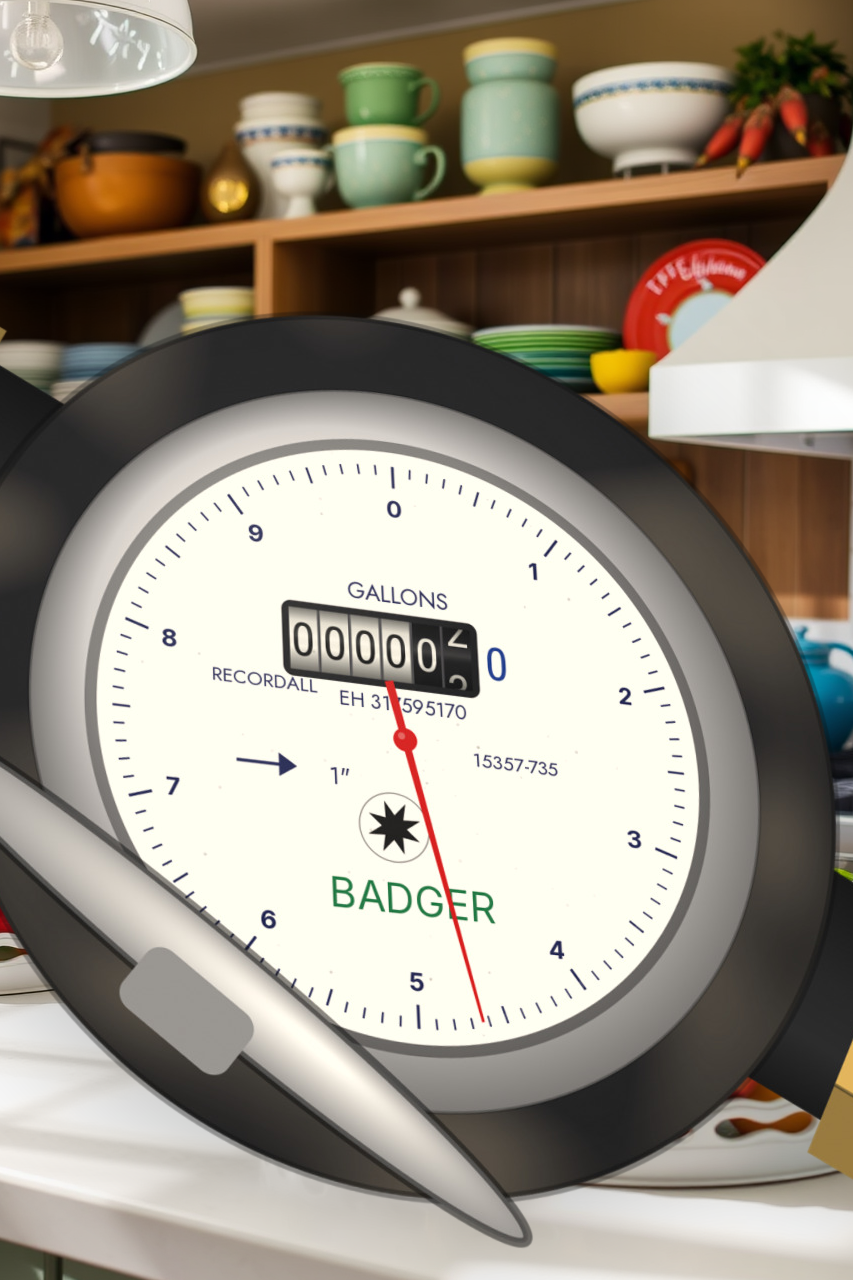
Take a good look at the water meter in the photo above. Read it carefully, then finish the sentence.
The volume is 24.6 gal
